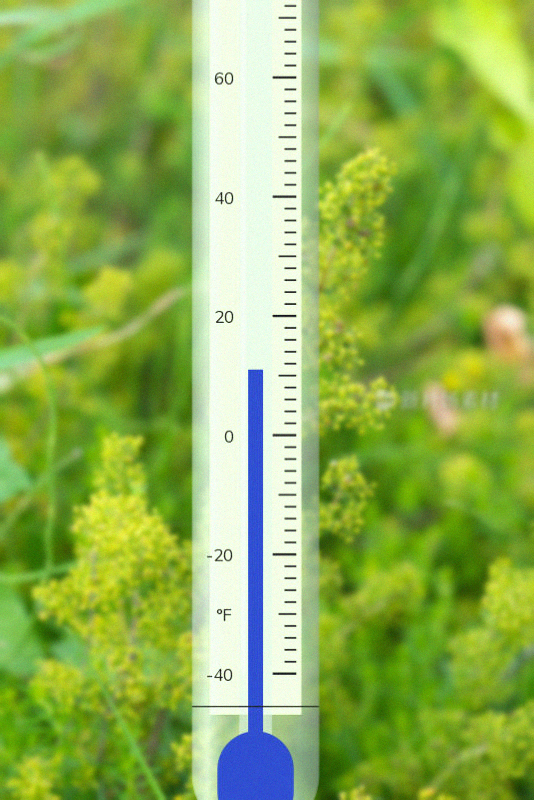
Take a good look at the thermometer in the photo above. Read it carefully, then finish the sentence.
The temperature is 11 °F
